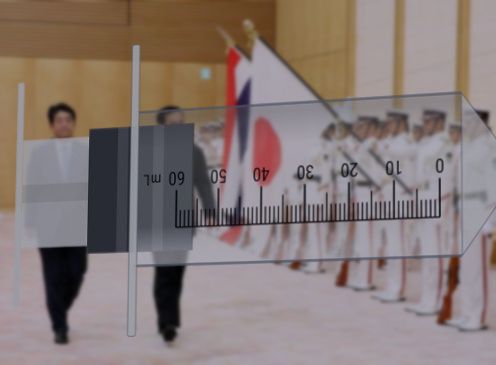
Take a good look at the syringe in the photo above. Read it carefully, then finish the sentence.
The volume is 56 mL
